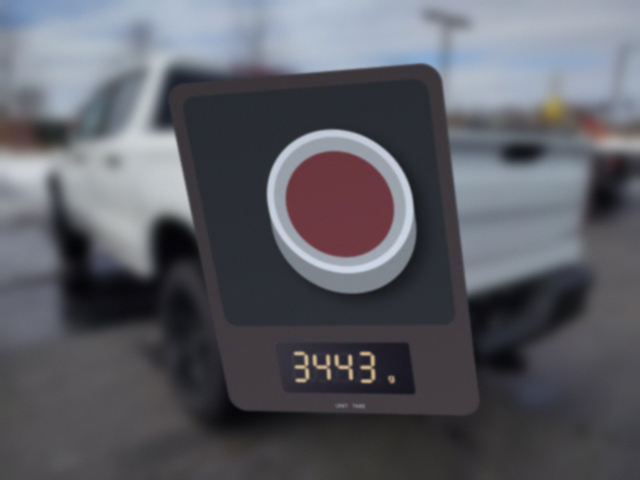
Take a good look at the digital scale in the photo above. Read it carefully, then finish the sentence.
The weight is 3443 g
